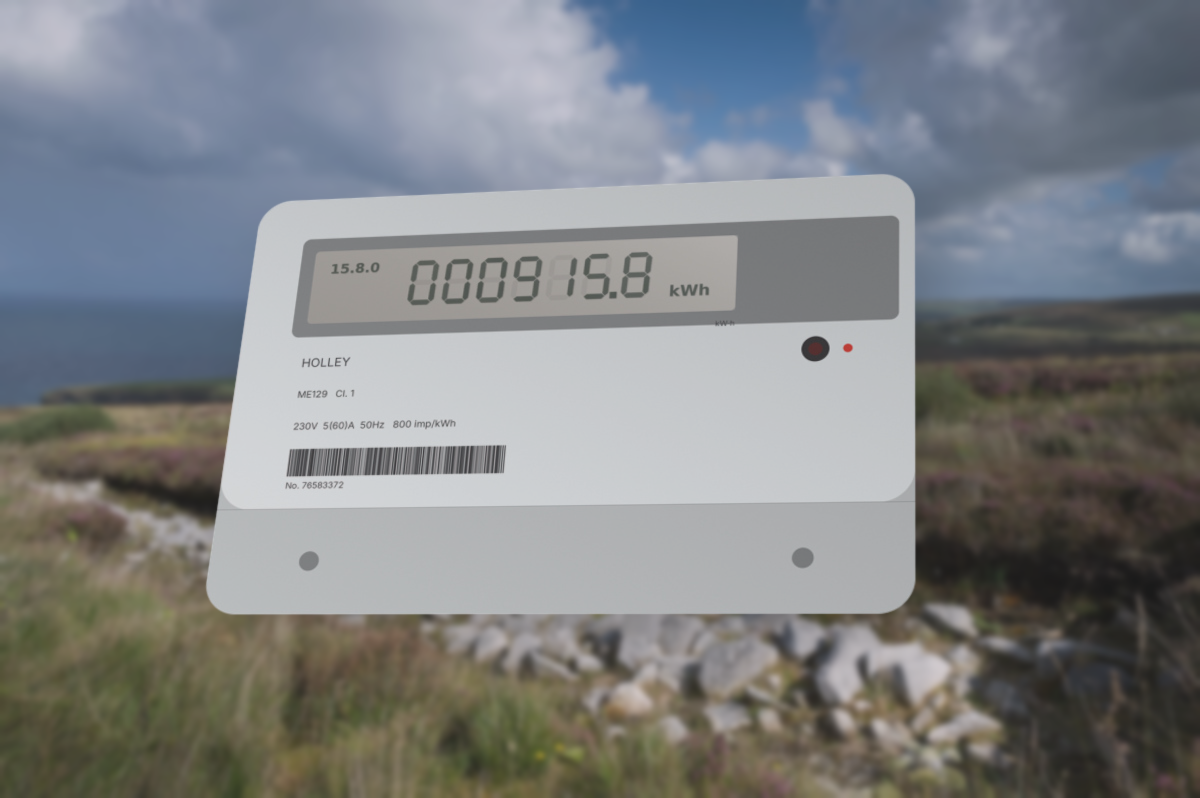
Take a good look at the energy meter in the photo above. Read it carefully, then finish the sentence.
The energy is 915.8 kWh
